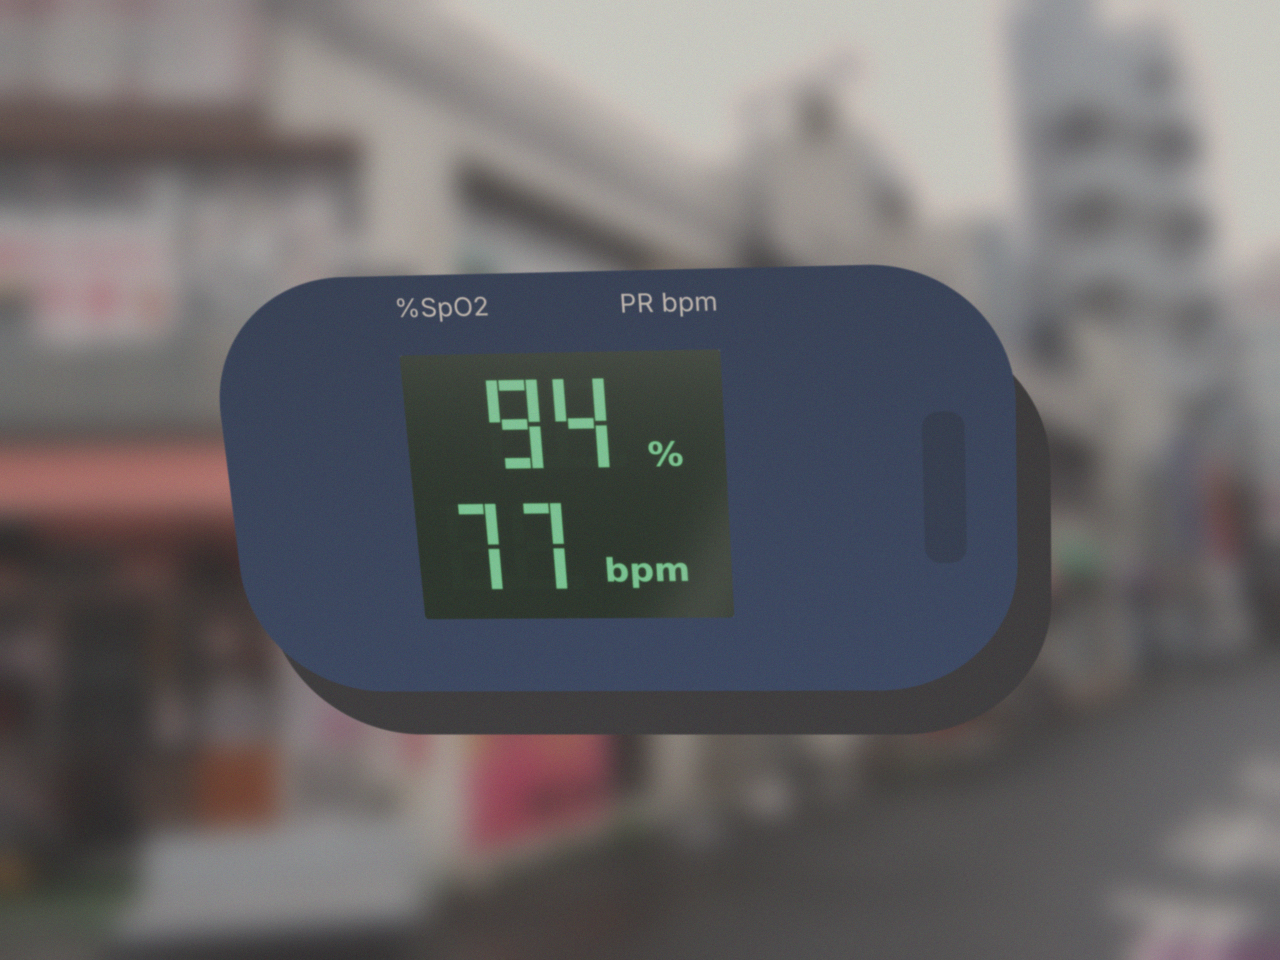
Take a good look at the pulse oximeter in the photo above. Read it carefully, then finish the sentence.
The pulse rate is 77 bpm
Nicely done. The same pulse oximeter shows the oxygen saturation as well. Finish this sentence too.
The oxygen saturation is 94 %
